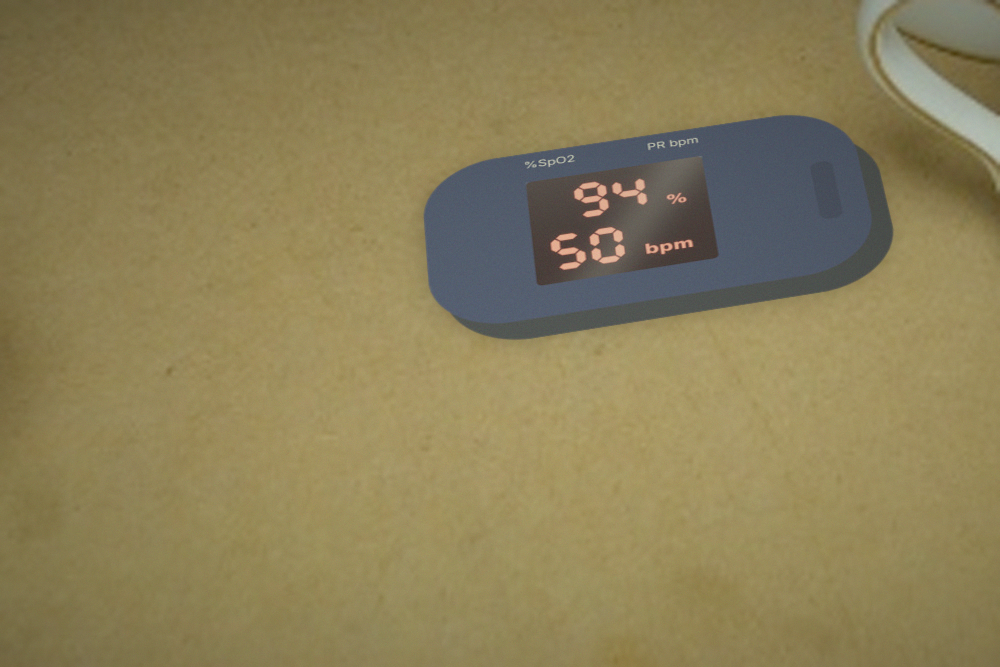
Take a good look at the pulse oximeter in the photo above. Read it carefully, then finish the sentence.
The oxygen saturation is 94 %
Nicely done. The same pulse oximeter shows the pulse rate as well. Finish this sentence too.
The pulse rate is 50 bpm
